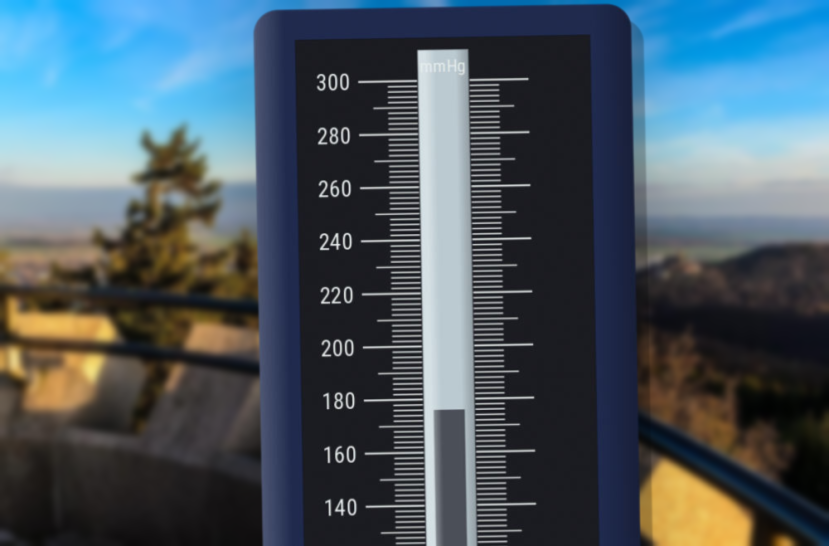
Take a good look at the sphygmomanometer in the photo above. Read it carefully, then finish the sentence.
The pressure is 176 mmHg
